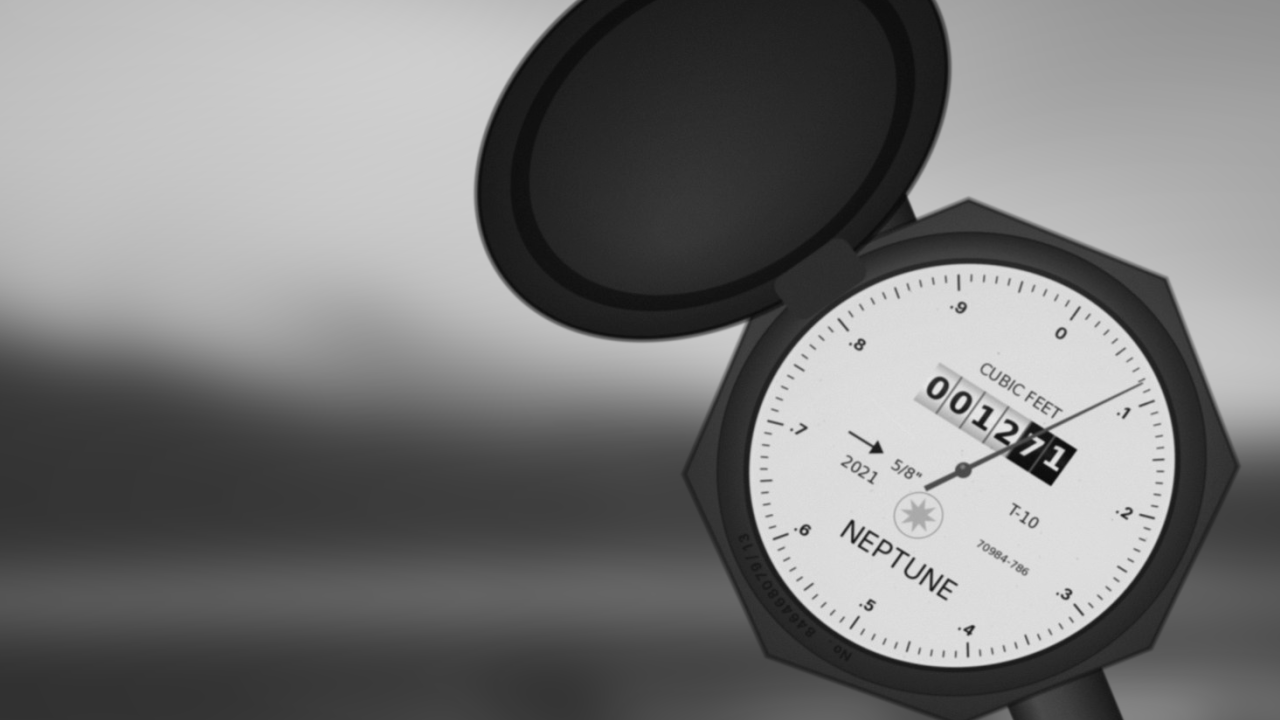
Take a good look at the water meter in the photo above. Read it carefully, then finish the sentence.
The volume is 1271.08 ft³
